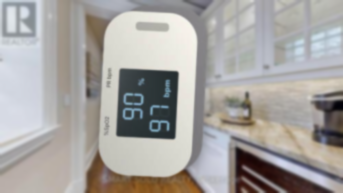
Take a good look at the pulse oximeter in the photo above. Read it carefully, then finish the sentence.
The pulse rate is 97 bpm
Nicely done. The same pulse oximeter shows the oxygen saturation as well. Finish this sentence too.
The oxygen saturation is 90 %
